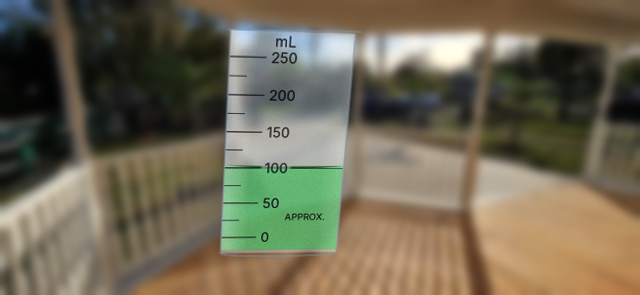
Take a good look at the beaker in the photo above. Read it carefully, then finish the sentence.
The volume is 100 mL
